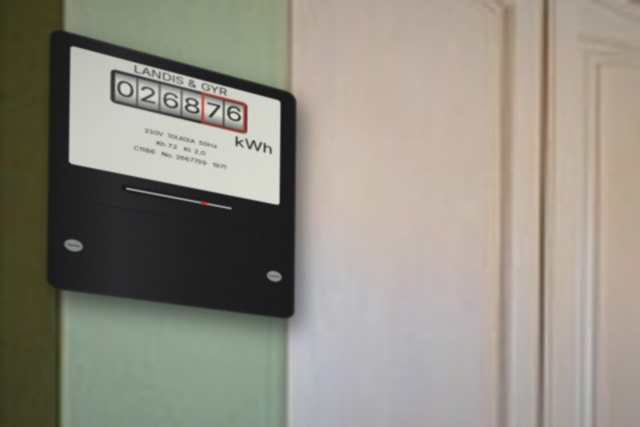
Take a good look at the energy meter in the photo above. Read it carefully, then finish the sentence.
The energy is 268.76 kWh
